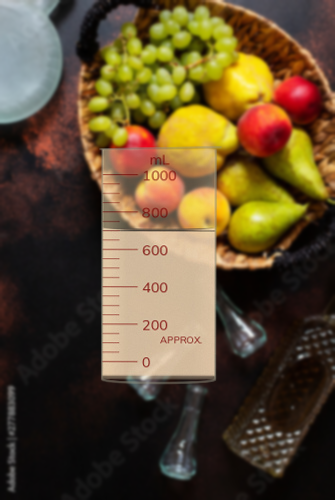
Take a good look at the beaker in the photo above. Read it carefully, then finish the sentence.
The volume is 700 mL
